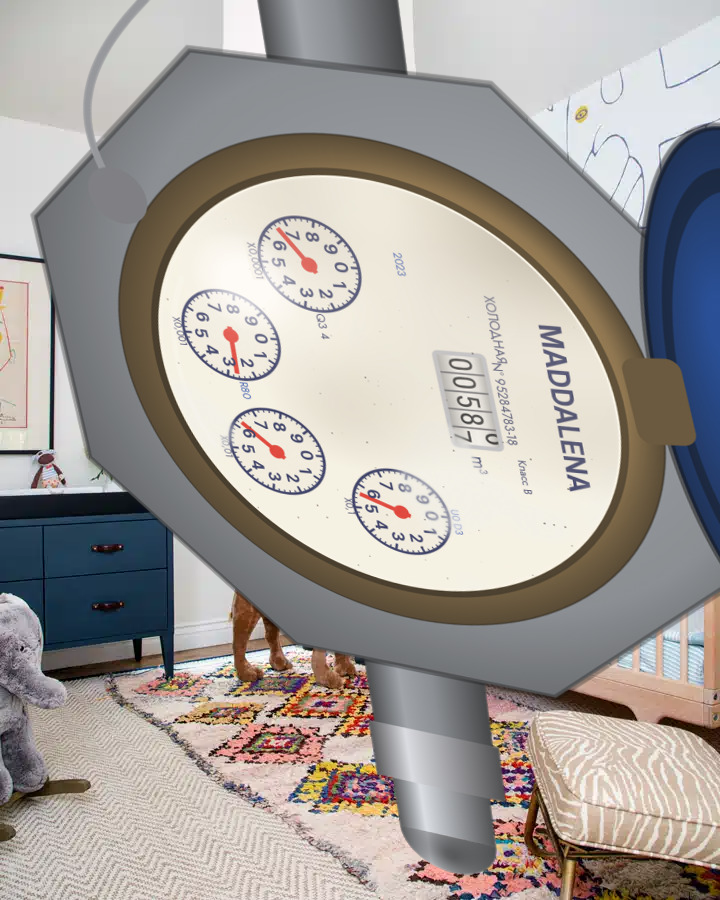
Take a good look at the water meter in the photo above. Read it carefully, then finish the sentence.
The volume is 586.5626 m³
